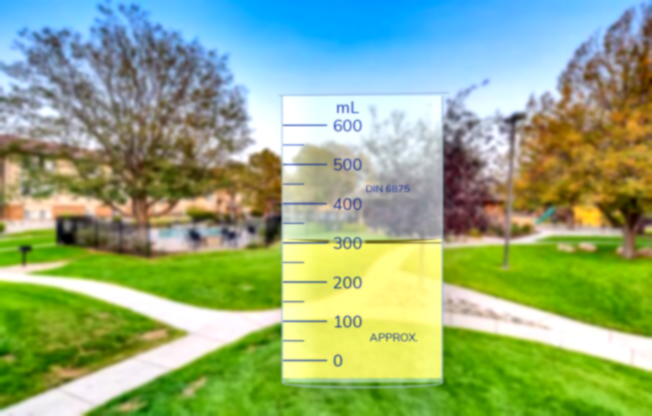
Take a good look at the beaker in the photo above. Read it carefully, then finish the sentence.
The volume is 300 mL
